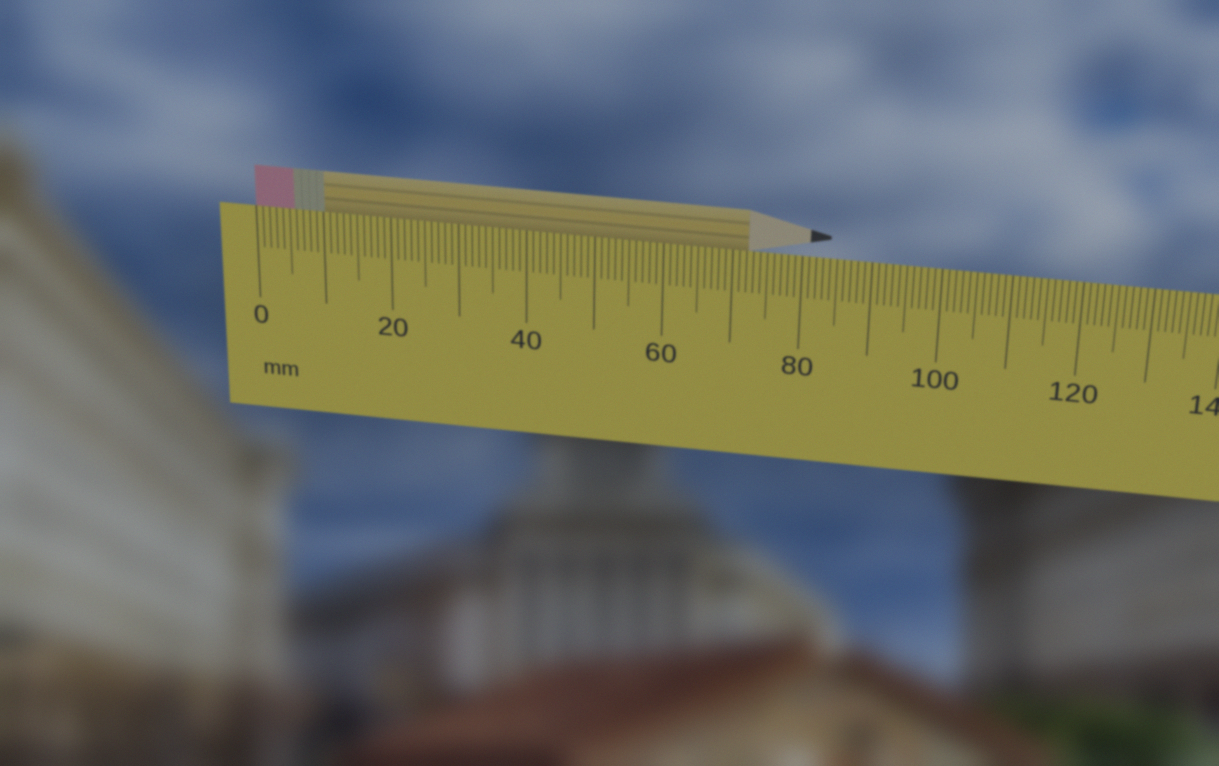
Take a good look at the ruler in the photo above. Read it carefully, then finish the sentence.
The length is 84 mm
